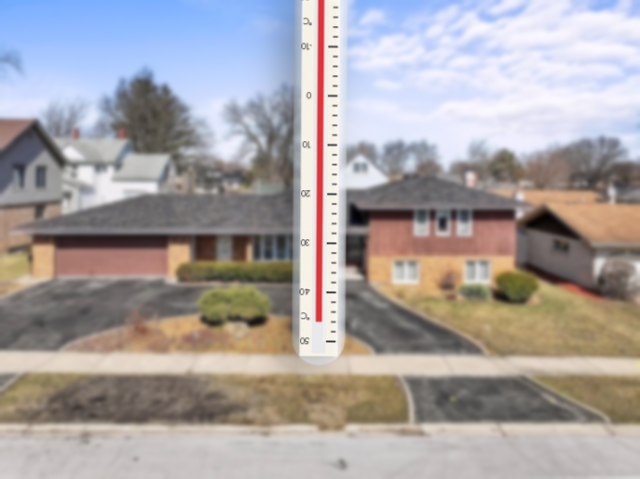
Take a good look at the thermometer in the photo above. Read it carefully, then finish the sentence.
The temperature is 46 °C
